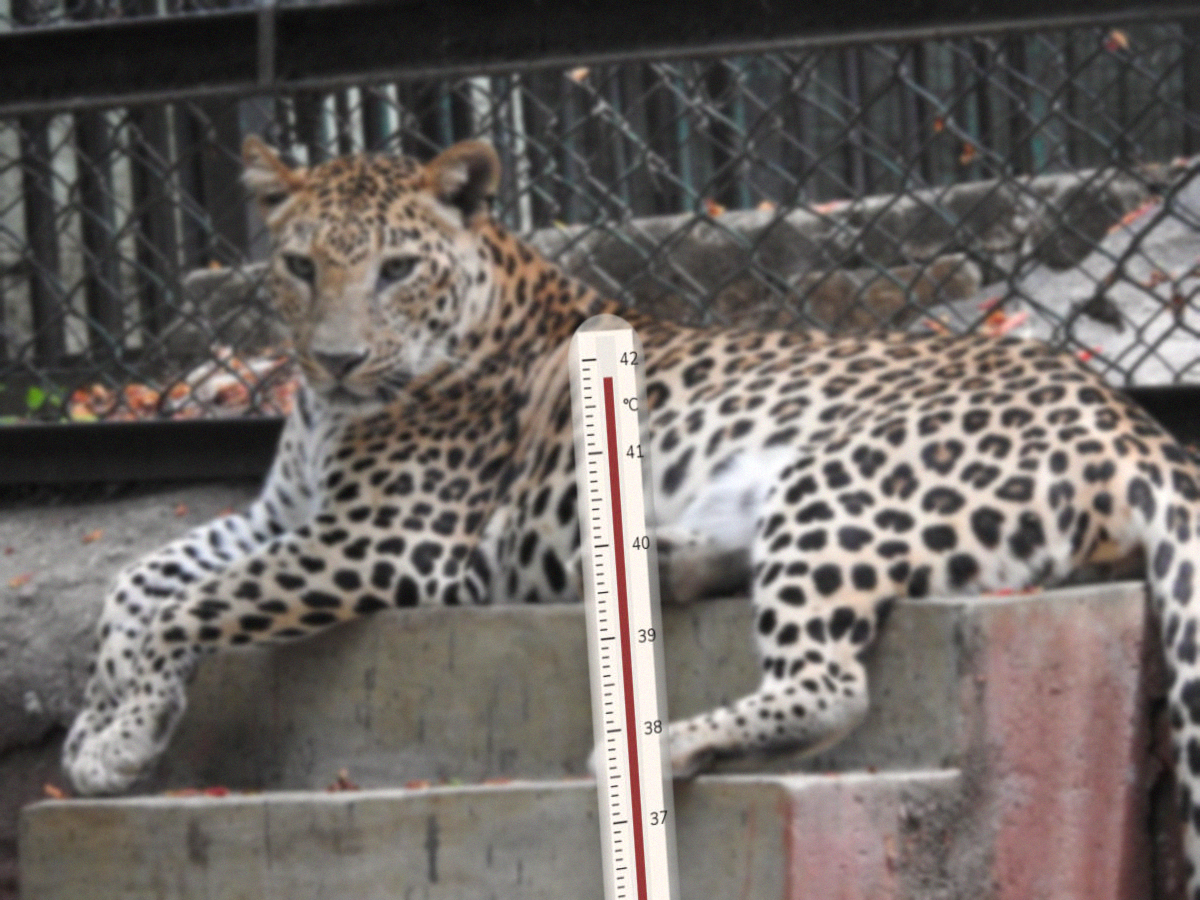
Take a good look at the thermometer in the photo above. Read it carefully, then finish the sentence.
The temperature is 41.8 °C
